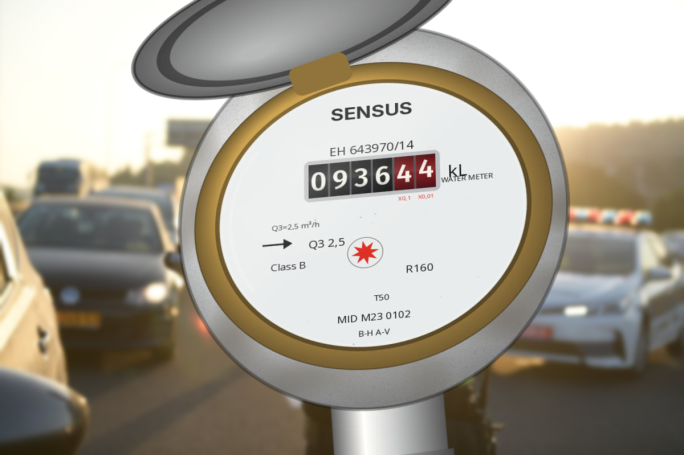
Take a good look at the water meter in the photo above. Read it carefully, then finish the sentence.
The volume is 936.44 kL
